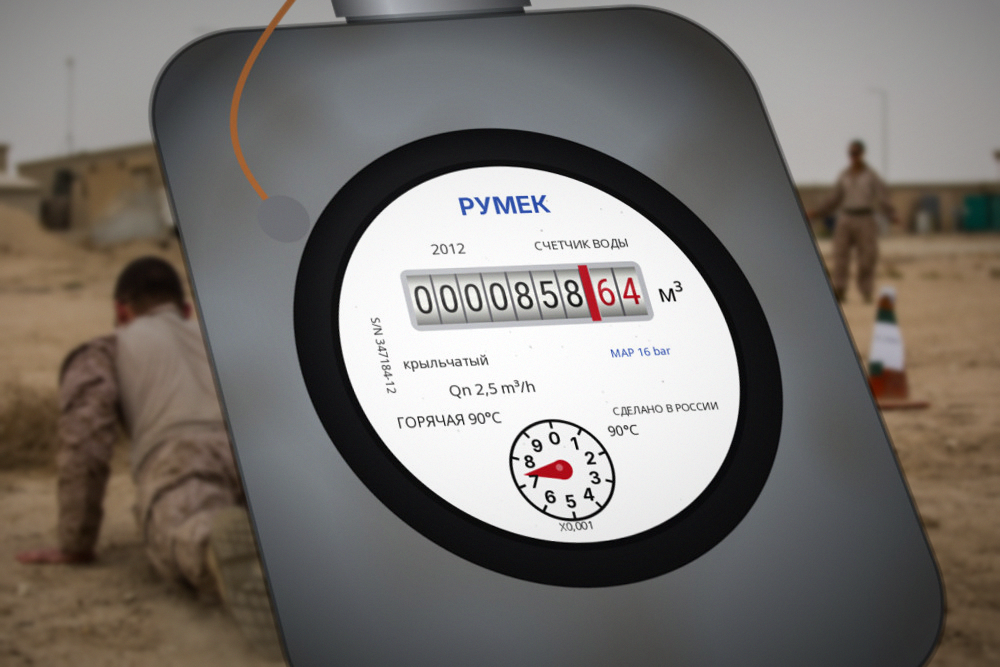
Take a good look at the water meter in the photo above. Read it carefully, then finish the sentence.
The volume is 858.647 m³
